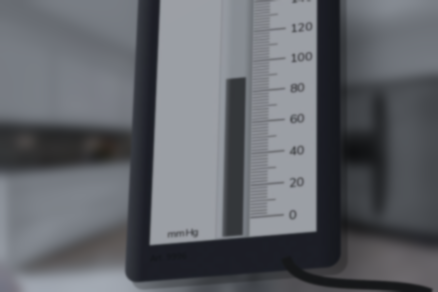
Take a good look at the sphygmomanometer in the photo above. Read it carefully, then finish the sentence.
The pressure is 90 mmHg
